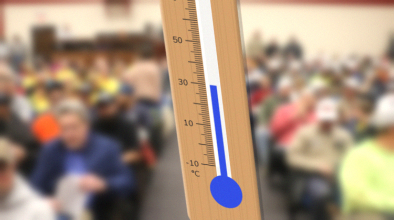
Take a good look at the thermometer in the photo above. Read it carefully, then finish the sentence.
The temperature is 30 °C
